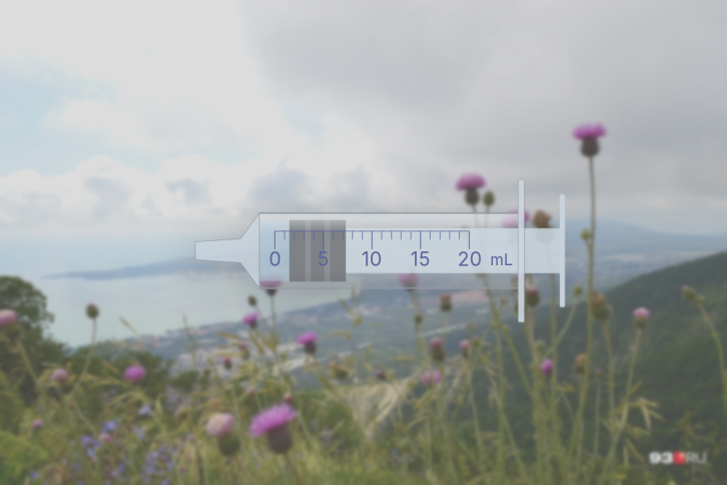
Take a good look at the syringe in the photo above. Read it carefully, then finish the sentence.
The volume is 1.5 mL
